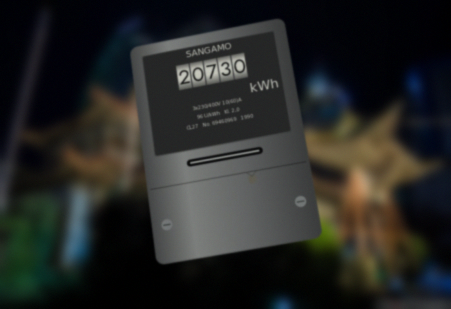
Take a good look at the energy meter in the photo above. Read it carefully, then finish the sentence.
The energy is 20730 kWh
